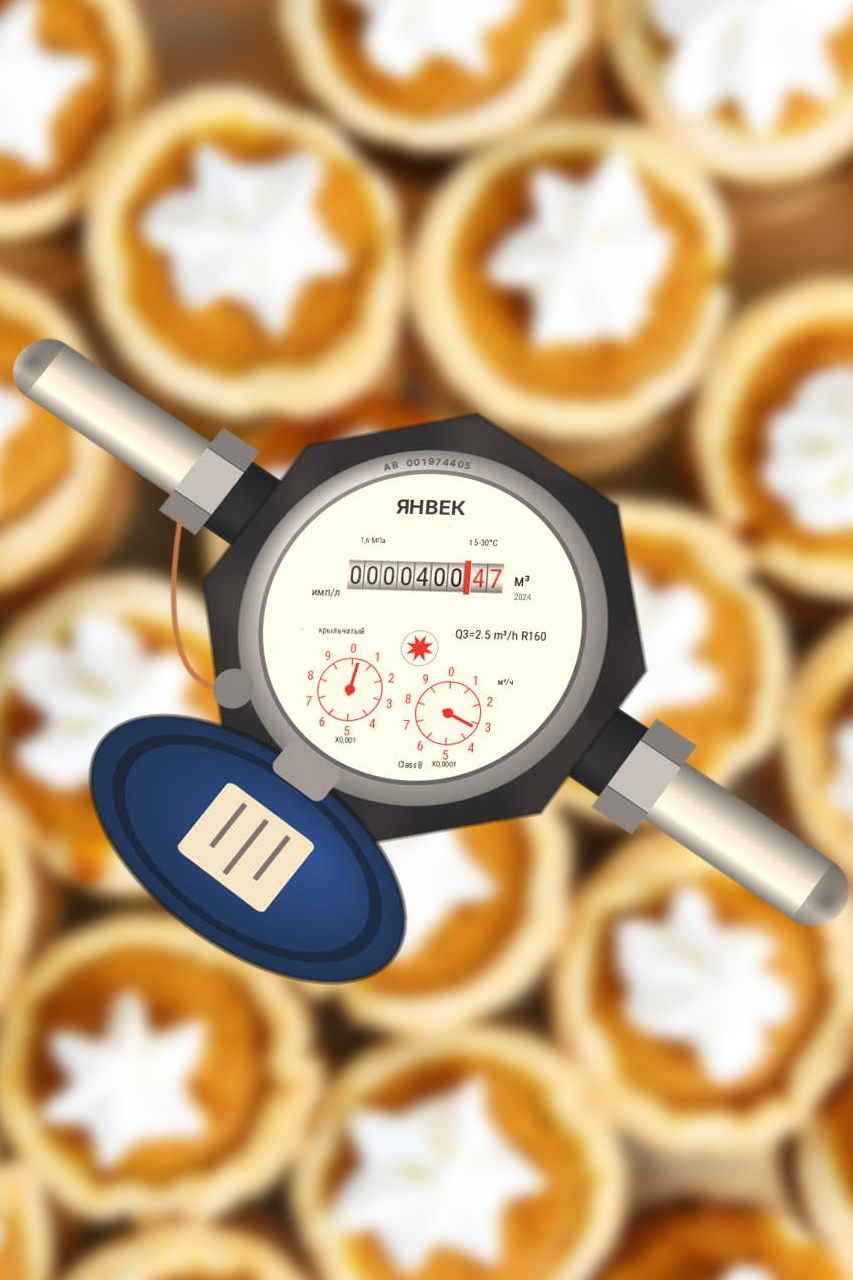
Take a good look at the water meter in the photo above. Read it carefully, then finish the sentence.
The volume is 400.4703 m³
